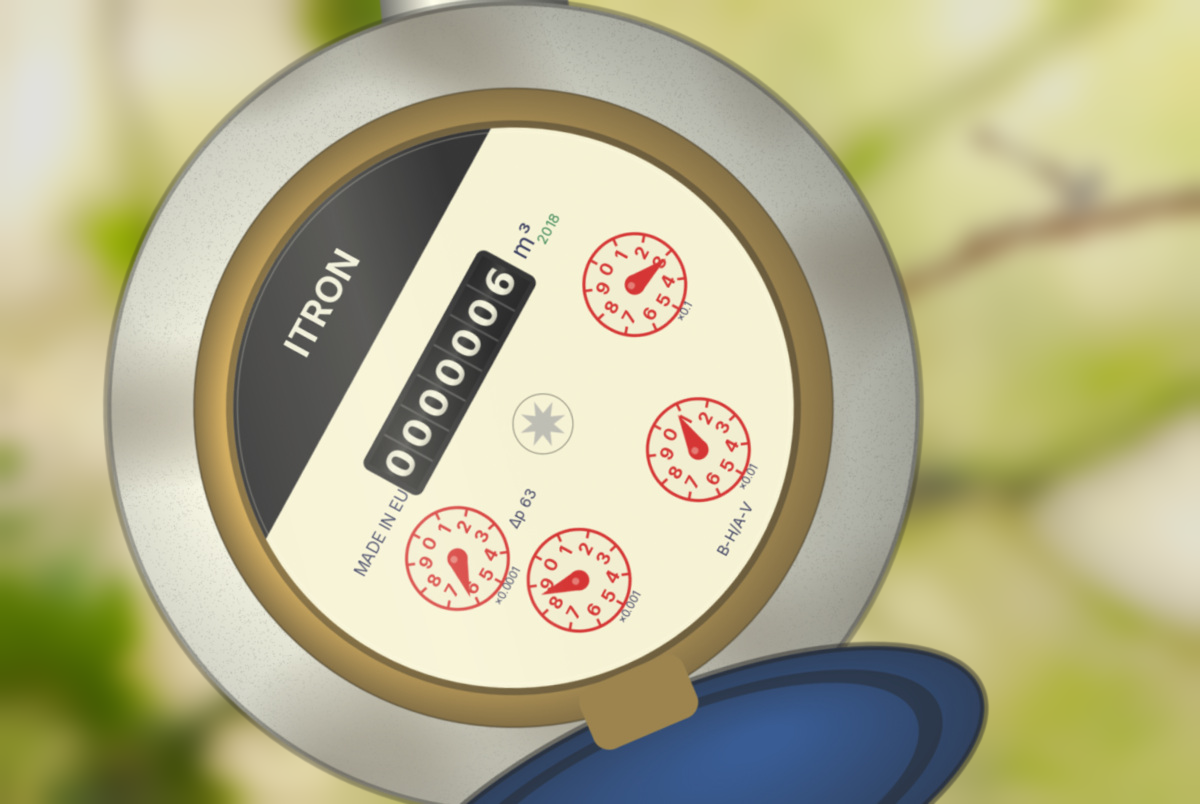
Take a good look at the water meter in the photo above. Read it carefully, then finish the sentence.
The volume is 6.3086 m³
